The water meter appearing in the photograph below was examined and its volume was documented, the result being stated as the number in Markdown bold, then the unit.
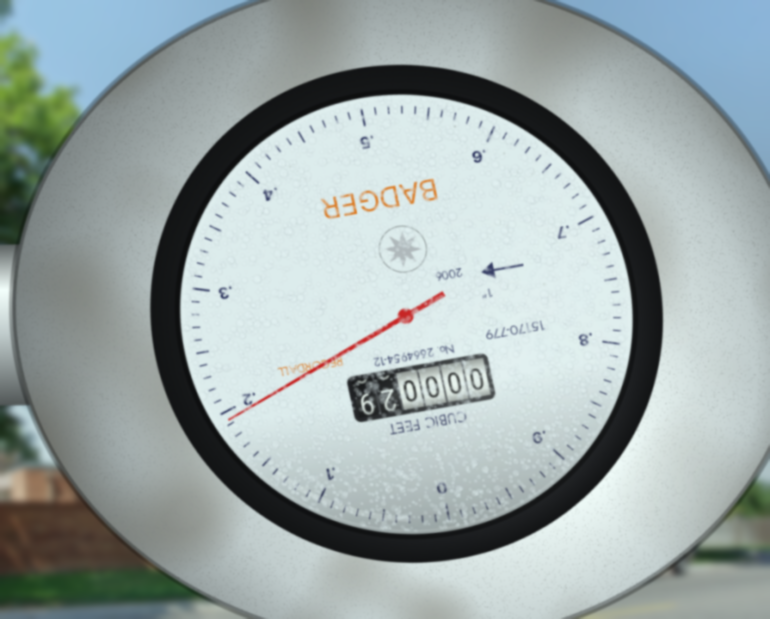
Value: **29.19** ft³
